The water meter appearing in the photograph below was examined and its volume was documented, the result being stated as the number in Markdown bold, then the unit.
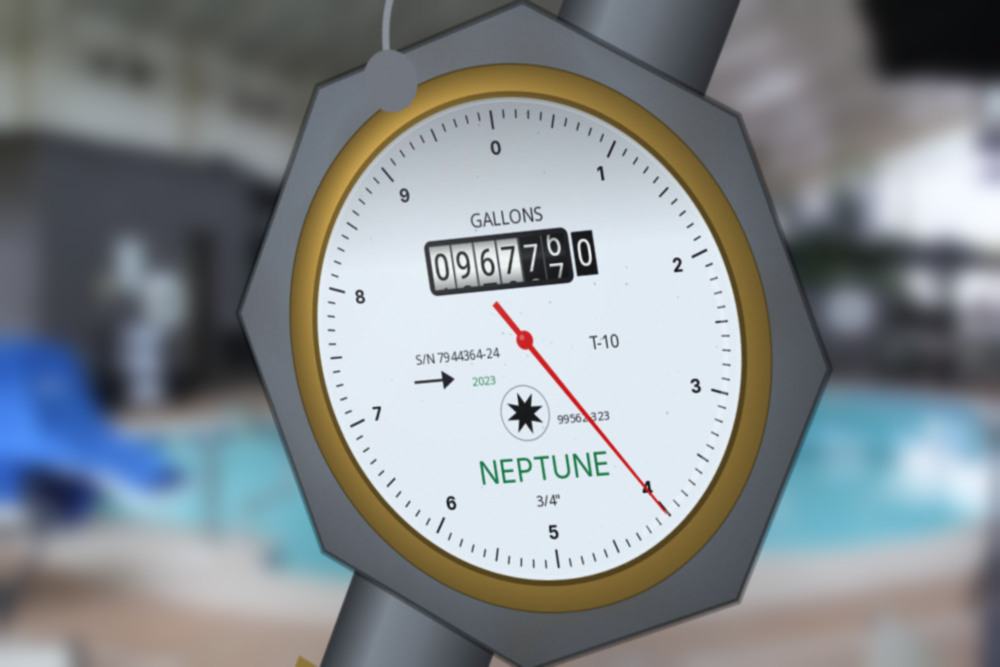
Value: **967764.0** gal
